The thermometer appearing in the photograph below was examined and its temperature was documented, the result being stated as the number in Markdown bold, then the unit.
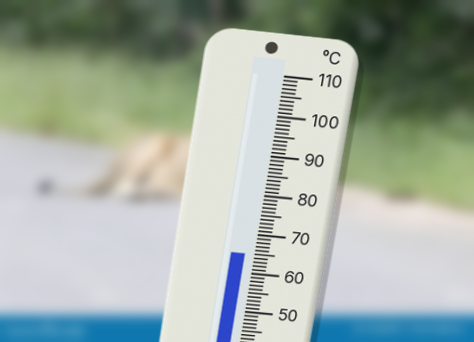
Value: **65** °C
